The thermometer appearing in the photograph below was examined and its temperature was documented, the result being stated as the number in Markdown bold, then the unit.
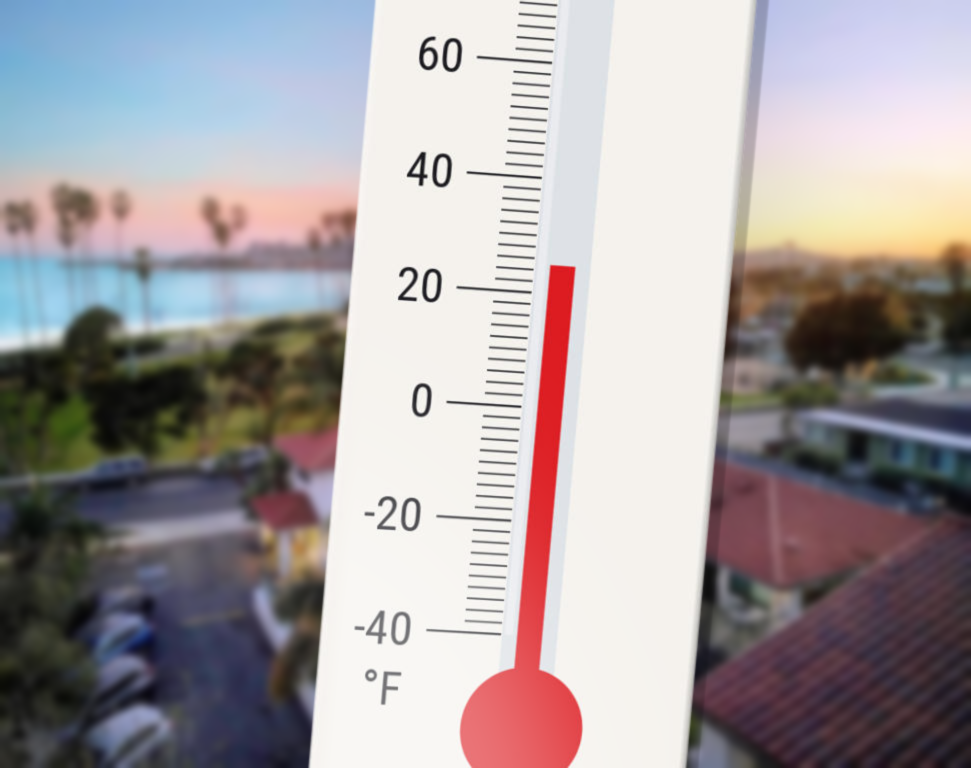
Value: **25** °F
